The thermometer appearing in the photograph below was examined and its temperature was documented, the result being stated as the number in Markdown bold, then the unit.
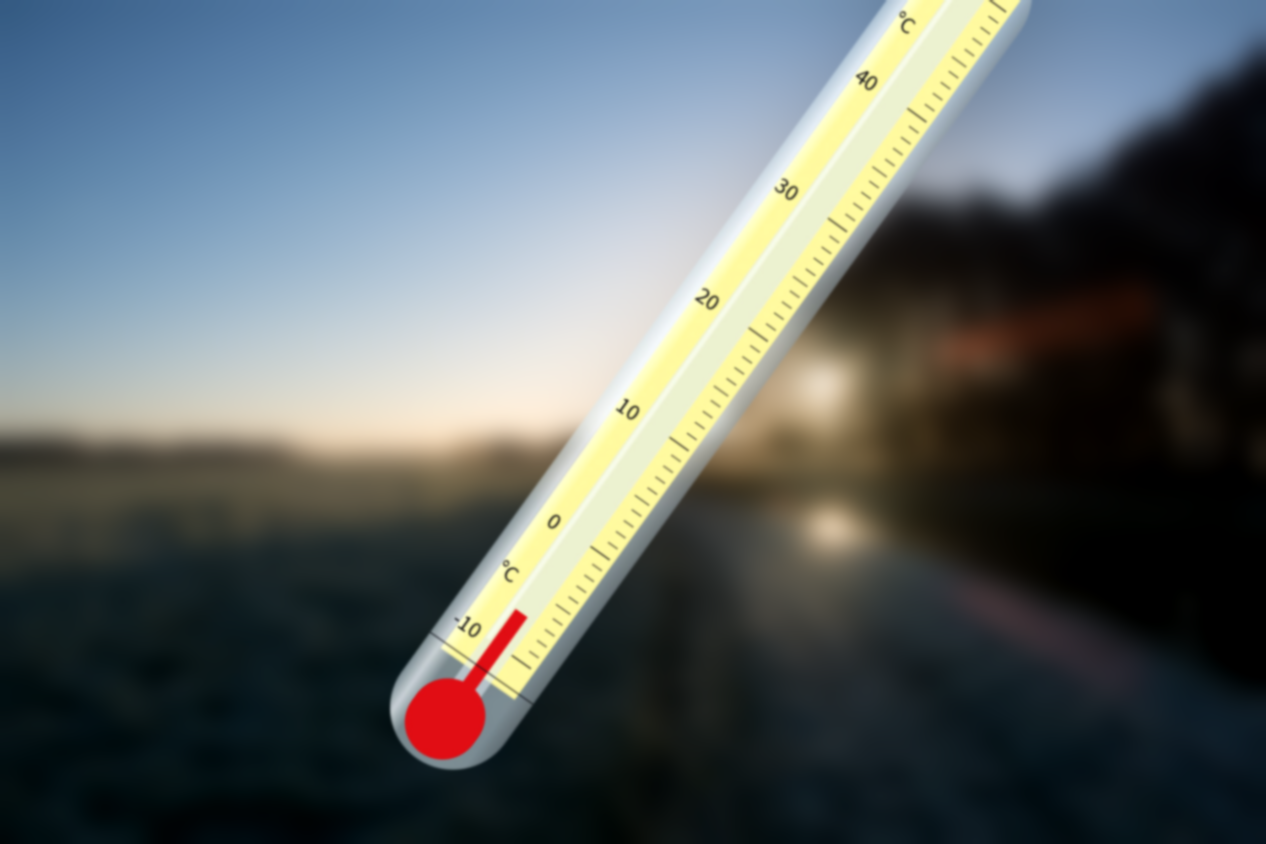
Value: **-7** °C
